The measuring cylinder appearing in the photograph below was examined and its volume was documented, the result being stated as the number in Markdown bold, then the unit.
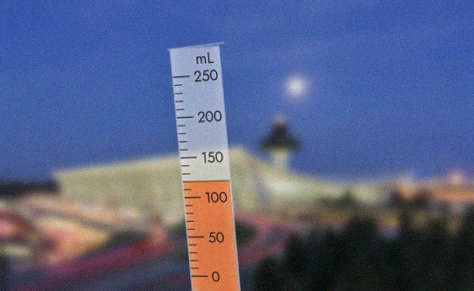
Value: **120** mL
